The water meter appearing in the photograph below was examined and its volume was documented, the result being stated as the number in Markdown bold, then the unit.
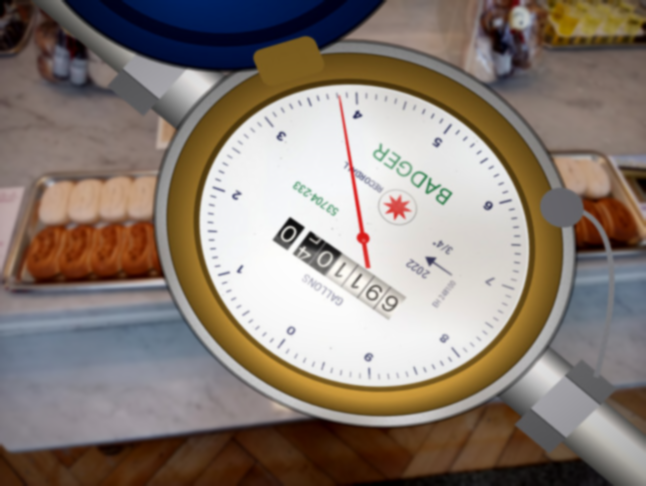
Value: **6911043.8** gal
